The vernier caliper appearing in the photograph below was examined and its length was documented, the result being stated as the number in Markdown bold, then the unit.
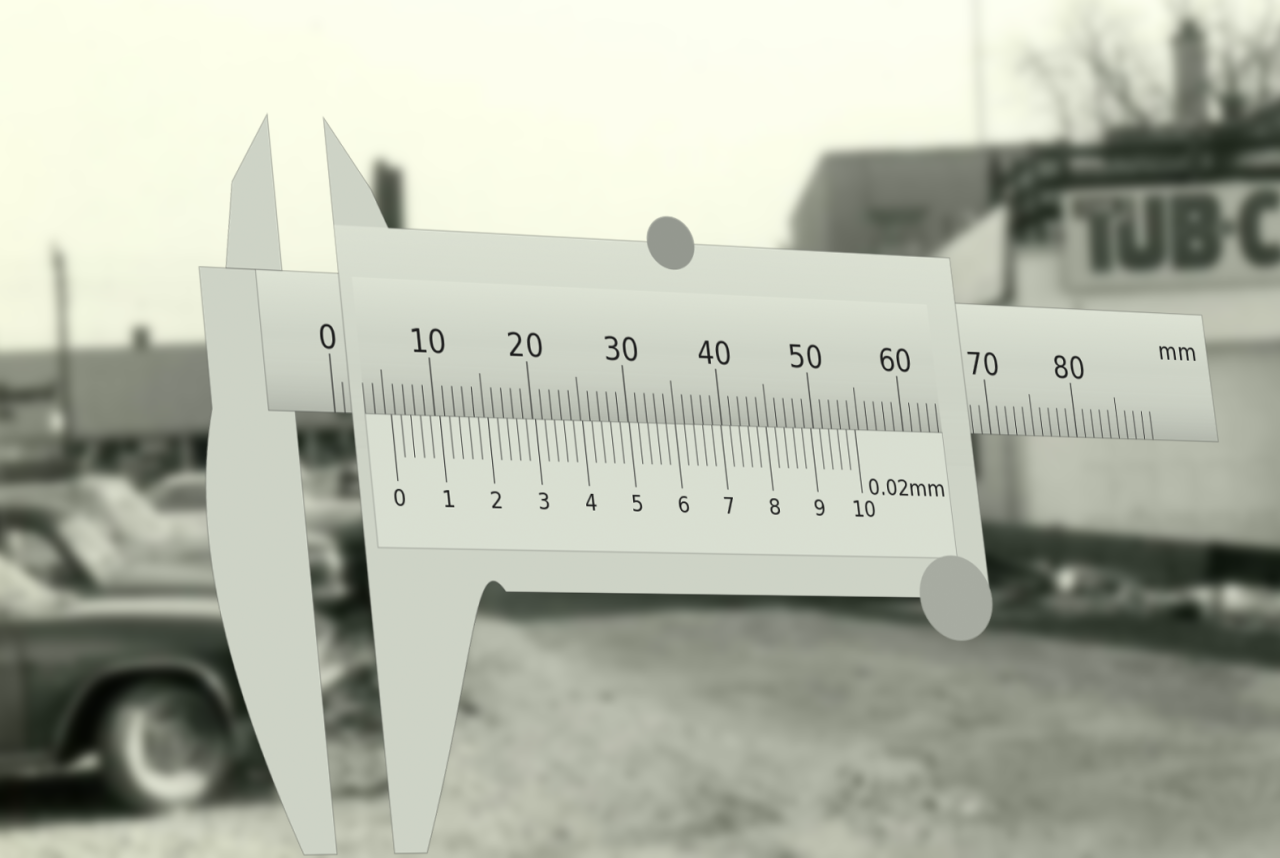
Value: **5.6** mm
